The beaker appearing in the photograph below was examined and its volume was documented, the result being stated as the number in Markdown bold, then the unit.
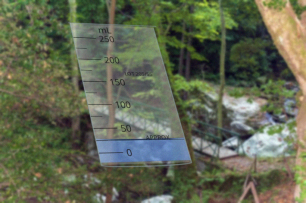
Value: **25** mL
